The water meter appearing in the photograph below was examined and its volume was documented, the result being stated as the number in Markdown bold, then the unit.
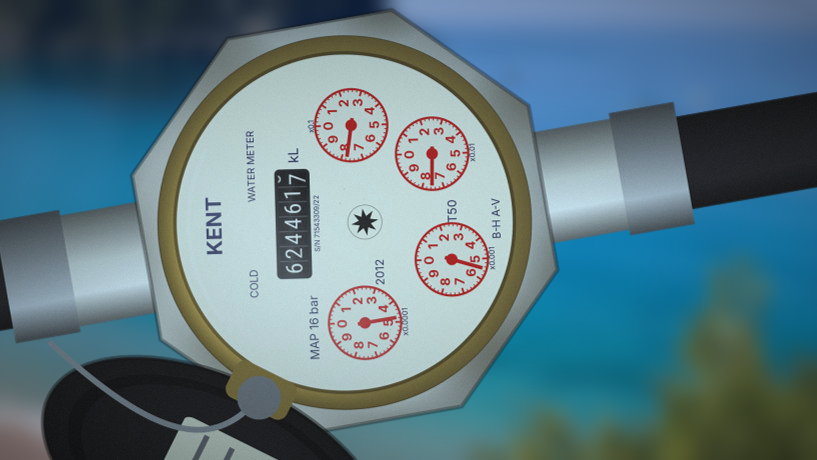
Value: **6244616.7754** kL
